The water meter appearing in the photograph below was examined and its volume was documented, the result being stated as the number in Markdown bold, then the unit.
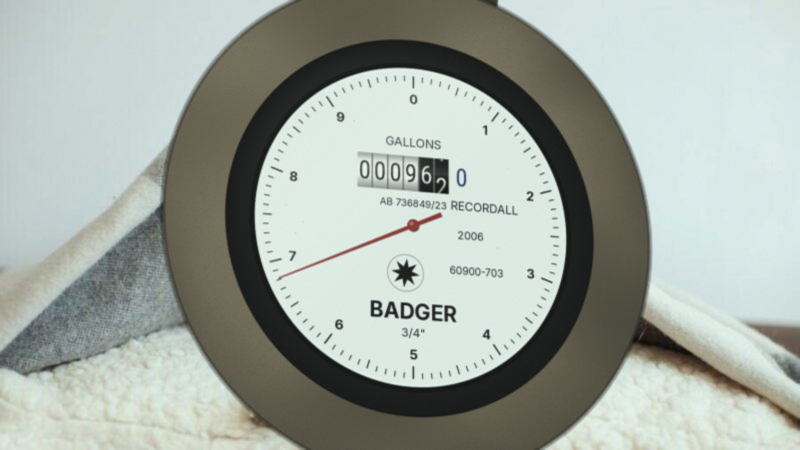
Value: **9616.8** gal
